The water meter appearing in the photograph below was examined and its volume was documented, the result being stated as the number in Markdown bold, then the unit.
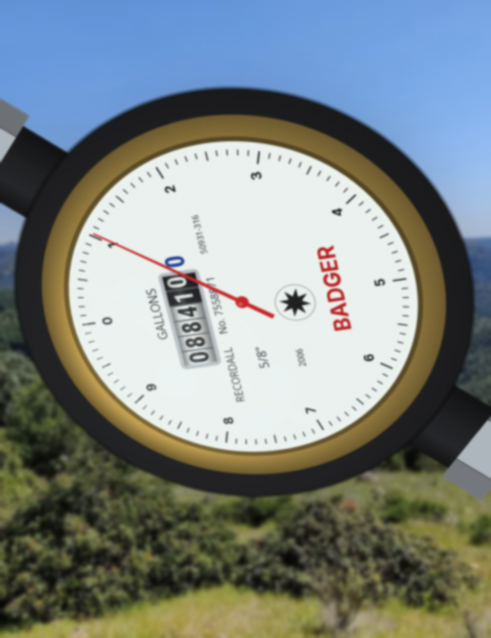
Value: **884101.0** gal
